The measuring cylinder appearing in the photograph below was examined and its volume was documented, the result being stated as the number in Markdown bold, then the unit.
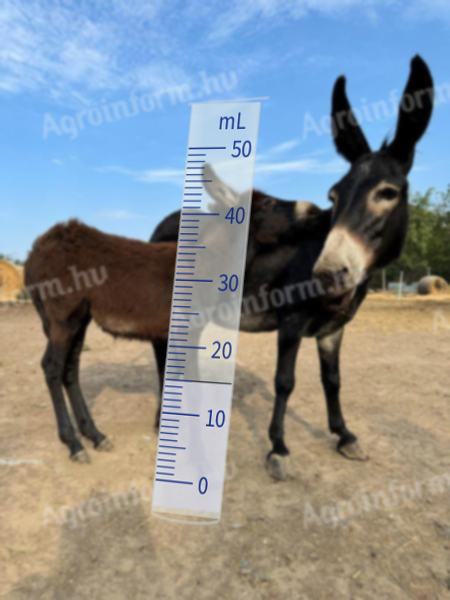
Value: **15** mL
